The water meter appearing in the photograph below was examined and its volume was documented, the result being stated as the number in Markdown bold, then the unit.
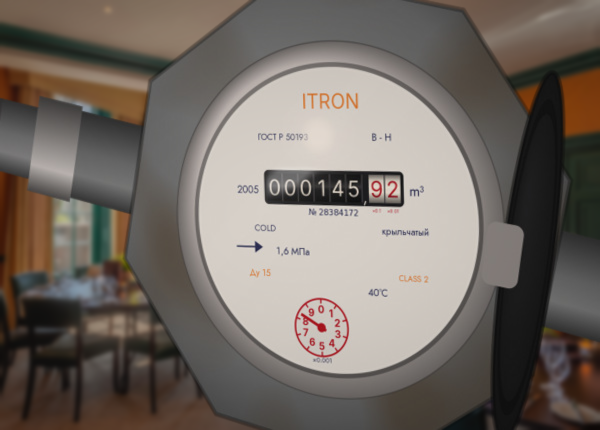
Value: **145.928** m³
